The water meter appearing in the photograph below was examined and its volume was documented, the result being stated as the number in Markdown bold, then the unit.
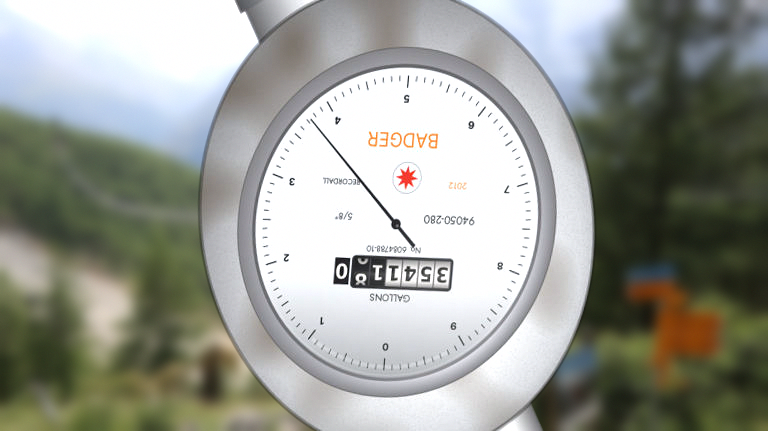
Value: **3541183.7** gal
